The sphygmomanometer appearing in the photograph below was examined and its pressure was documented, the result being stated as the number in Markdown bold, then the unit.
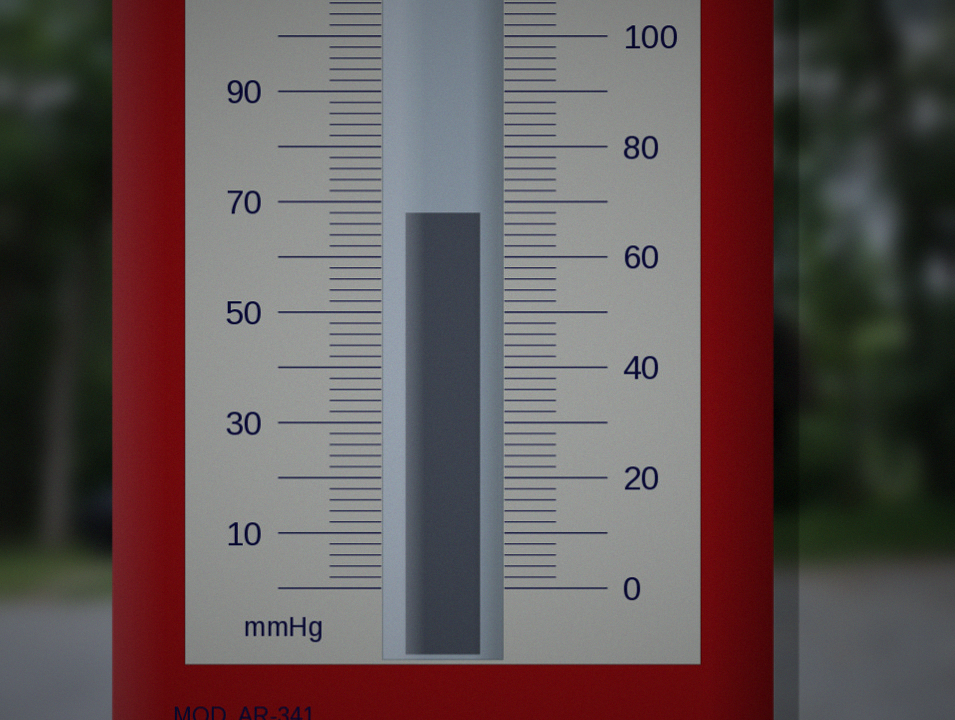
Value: **68** mmHg
